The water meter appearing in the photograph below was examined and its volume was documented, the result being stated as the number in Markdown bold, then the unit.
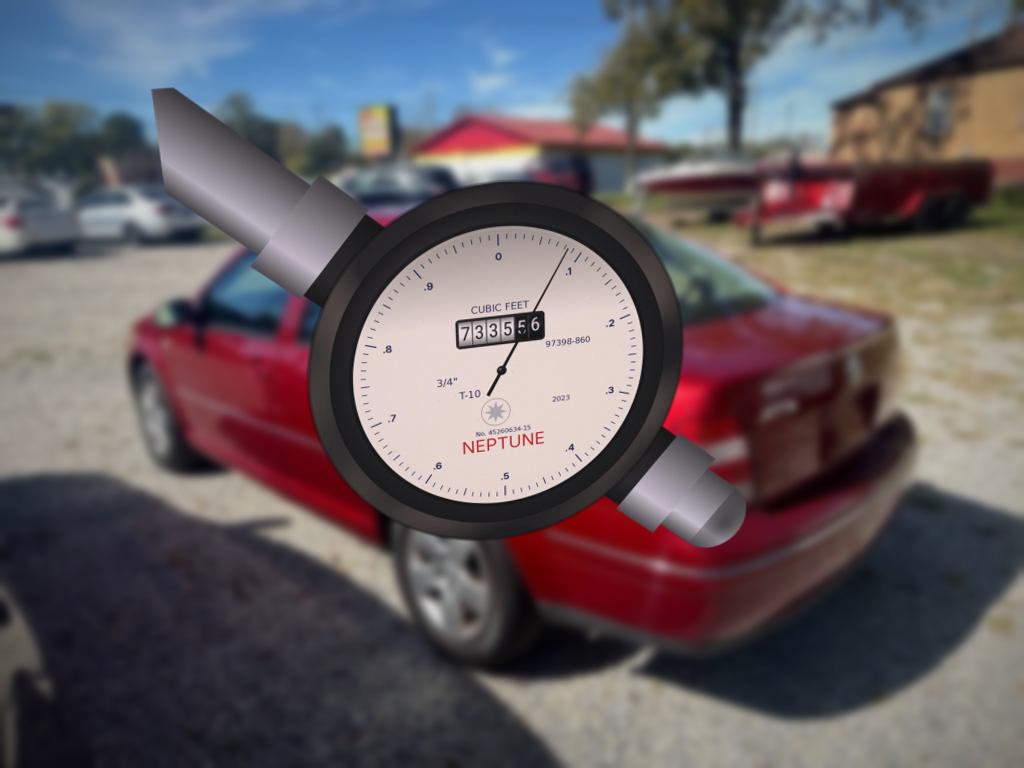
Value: **733556.08** ft³
